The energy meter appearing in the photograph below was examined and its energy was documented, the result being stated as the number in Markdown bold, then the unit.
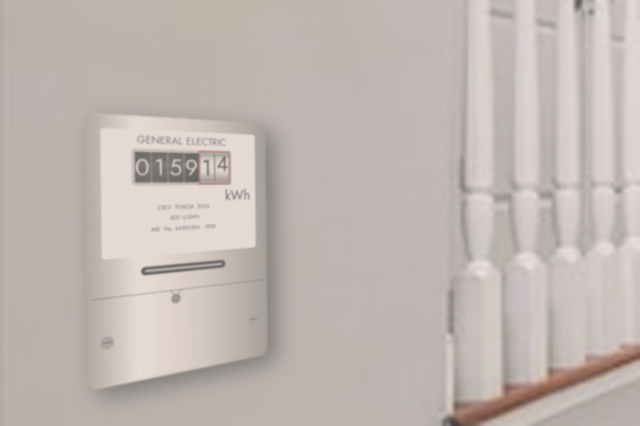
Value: **159.14** kWh
